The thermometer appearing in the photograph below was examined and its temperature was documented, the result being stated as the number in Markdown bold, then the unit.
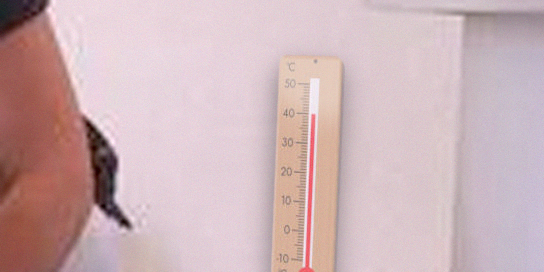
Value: **40** °C
